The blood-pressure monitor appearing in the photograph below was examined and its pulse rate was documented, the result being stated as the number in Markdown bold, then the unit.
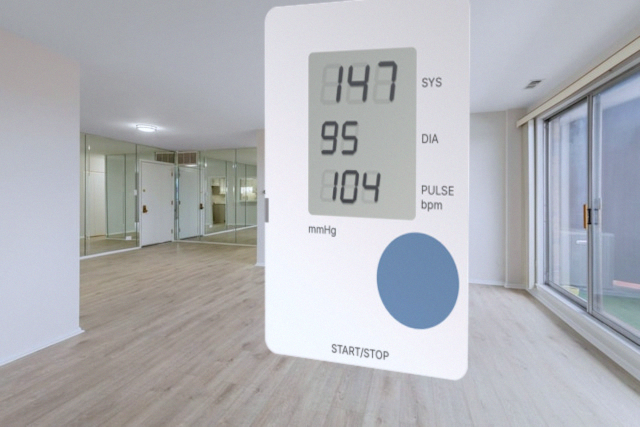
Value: **104** bpm
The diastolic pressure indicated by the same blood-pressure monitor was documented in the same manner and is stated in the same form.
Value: **95** mmHg
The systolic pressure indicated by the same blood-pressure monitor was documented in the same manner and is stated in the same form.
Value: **147** mmHg
